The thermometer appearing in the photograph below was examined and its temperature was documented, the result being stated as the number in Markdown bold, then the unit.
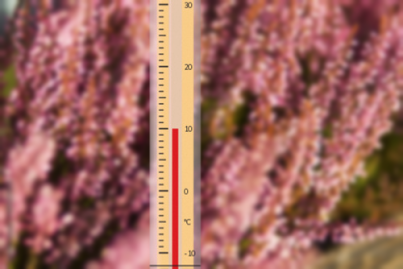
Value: **10** °C
